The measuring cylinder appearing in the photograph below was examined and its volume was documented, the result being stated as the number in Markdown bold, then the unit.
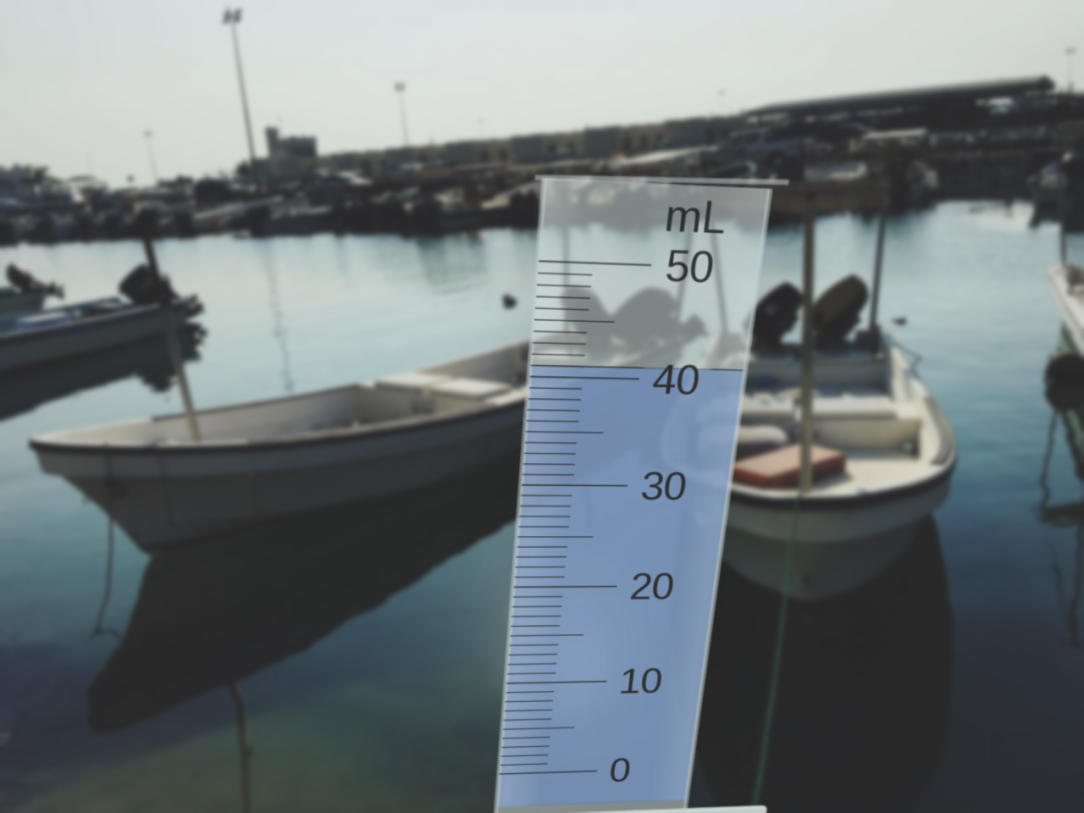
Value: **41** mL
